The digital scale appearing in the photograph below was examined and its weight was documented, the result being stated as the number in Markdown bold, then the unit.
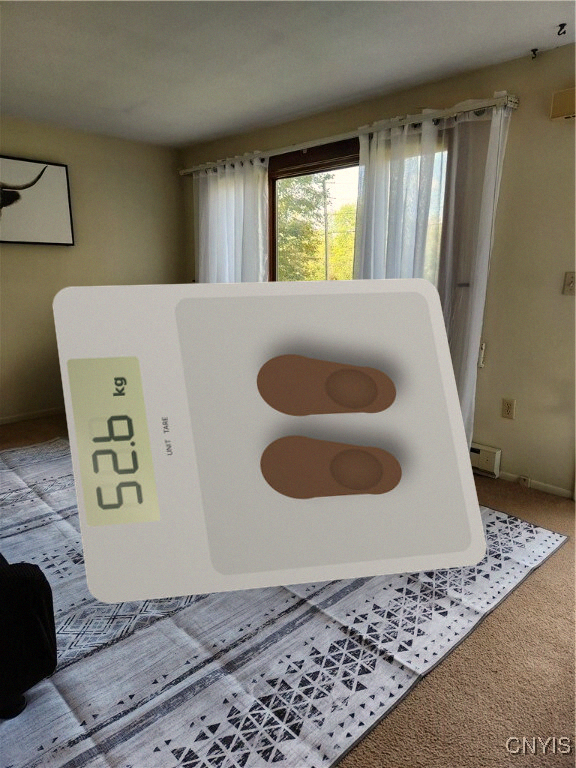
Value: **52.6** kg
